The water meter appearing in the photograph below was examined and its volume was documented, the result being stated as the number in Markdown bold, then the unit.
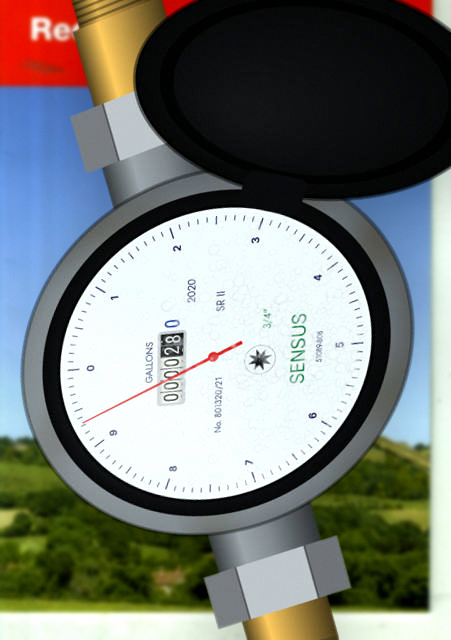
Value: **279.3** gal
